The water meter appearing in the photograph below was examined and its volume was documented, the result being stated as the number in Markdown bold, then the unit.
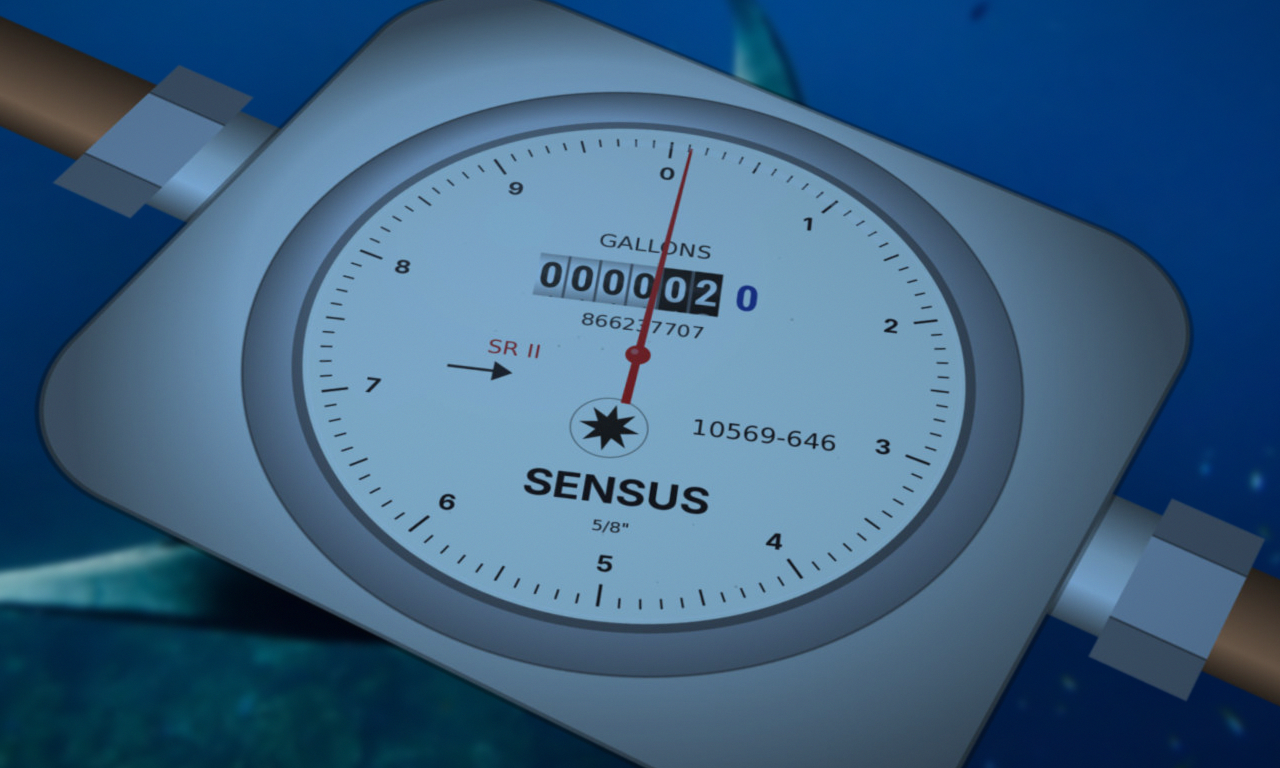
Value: **20.1** gal
